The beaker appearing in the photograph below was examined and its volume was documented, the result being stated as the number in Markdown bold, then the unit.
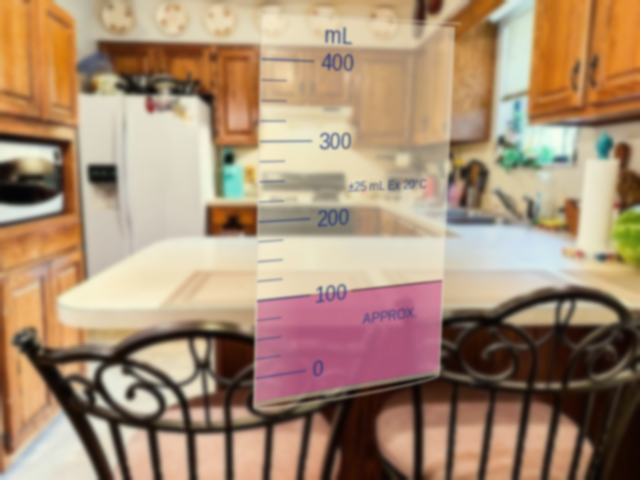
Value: **100** mL
